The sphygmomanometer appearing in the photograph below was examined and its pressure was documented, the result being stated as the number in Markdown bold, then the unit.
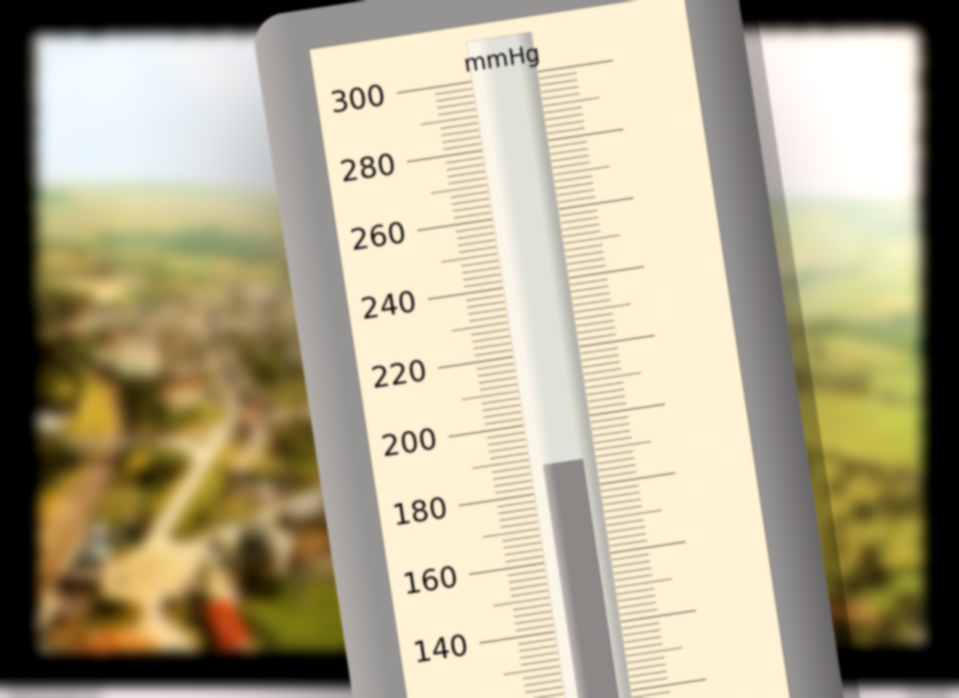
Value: **188** mmHg
